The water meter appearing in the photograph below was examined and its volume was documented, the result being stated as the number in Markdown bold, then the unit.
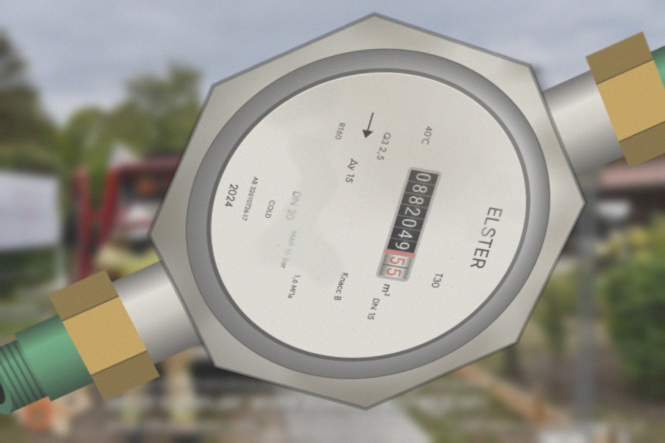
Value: **882049.55** m³
